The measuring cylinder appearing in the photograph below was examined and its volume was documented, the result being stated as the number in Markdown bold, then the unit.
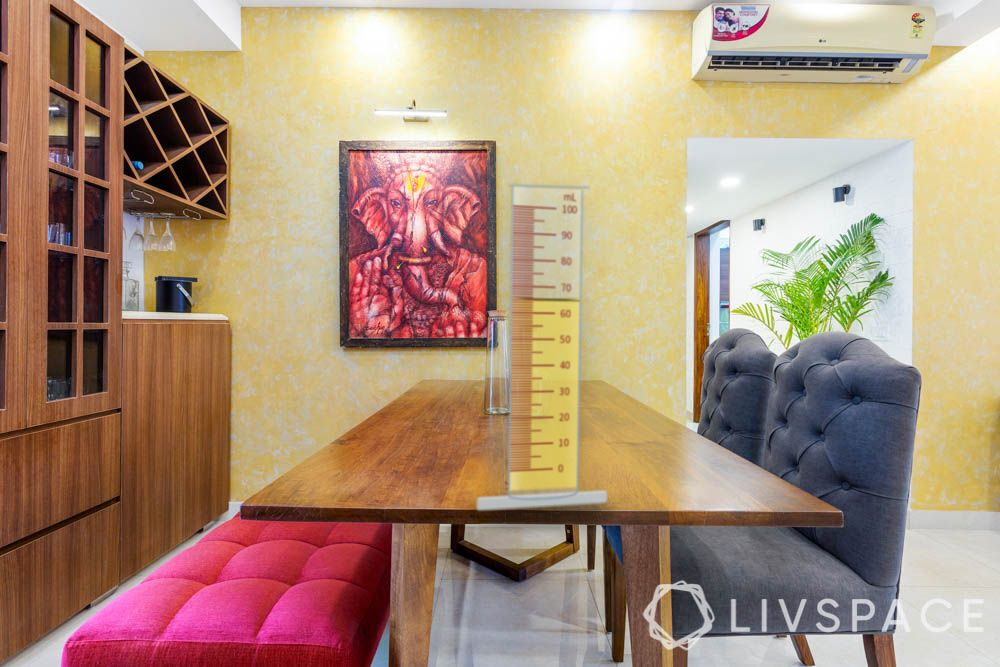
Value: **65** mL
